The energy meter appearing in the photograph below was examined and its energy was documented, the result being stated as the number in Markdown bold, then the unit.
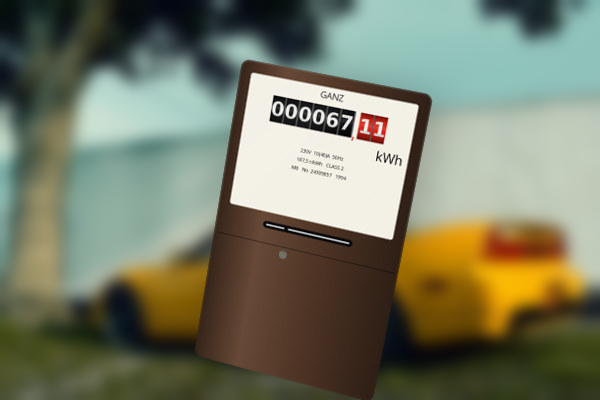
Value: **67.11** kWh
